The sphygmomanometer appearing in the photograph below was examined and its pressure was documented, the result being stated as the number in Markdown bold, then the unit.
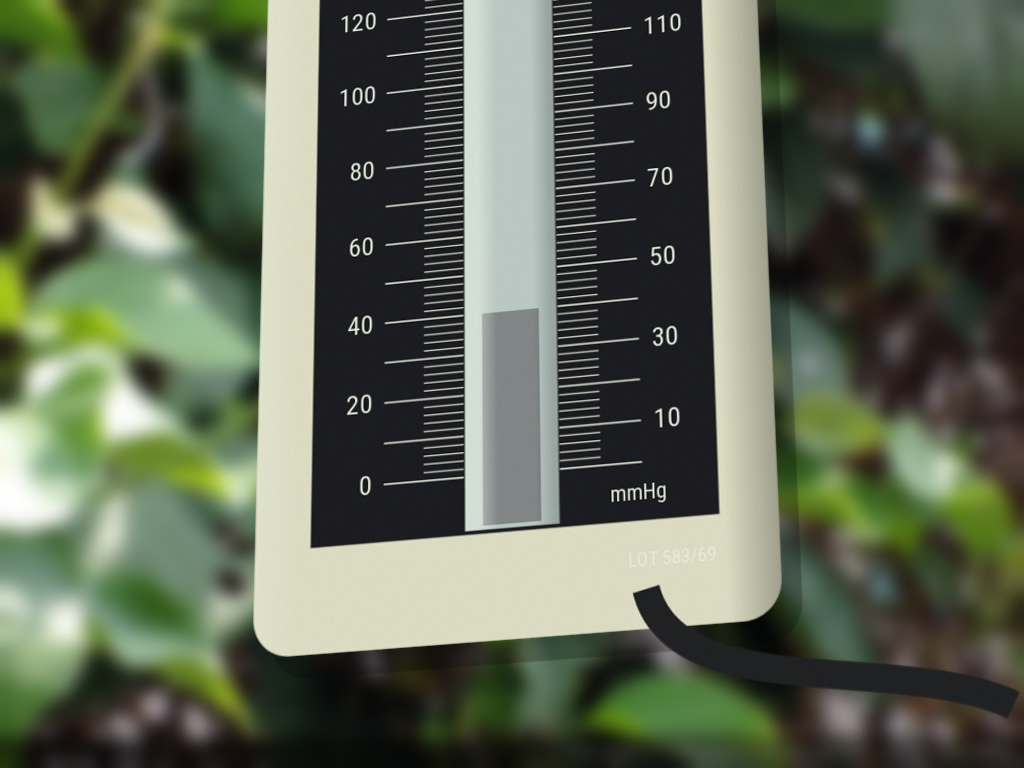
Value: **40** mmHg
